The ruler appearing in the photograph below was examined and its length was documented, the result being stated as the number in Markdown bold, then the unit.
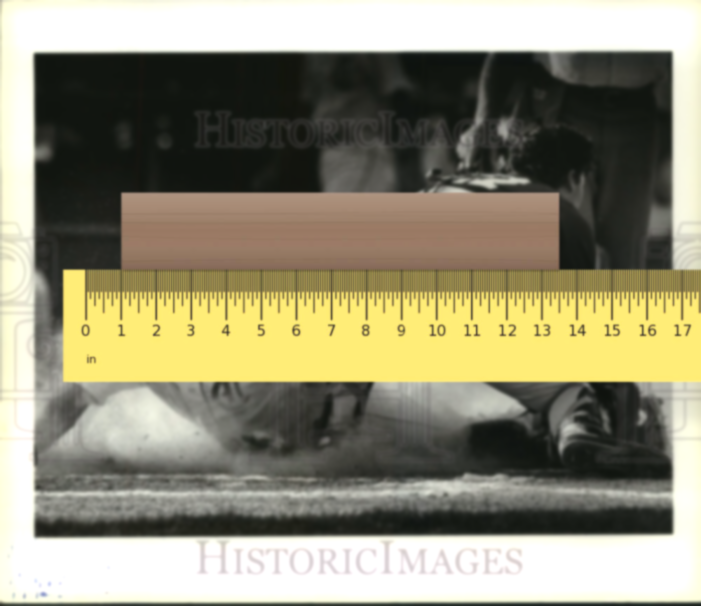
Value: **12.5** in
